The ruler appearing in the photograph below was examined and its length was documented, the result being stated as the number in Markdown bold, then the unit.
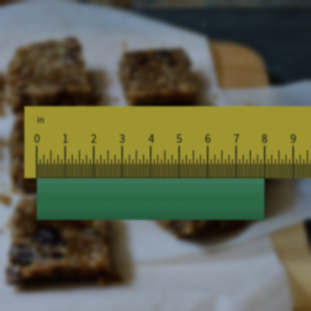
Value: **8** in
